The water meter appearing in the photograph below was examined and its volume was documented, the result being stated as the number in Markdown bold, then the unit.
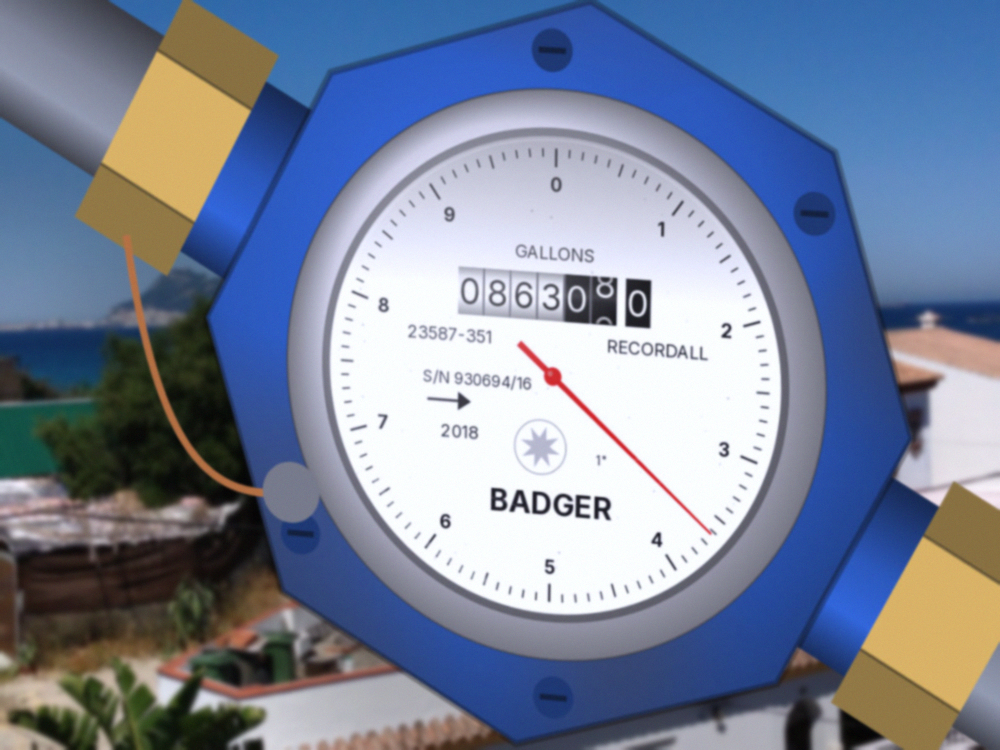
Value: **863083.6** gal
